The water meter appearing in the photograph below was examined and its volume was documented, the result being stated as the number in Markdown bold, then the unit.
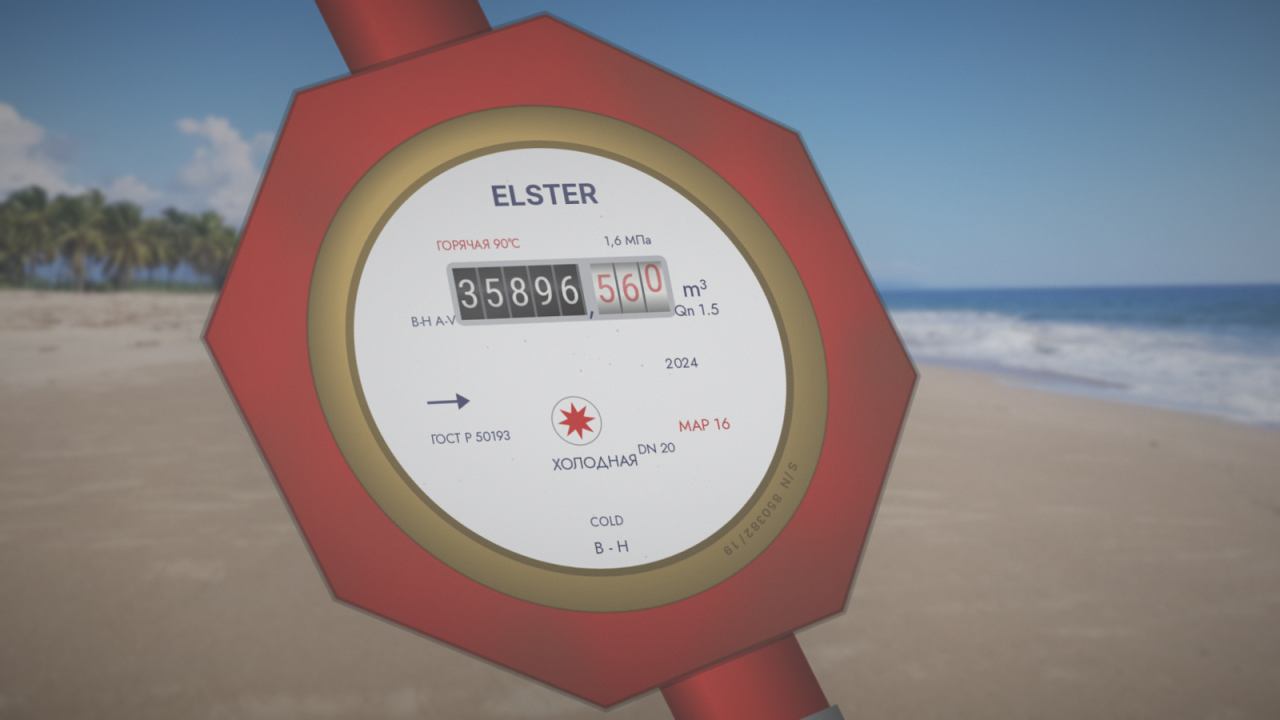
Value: **35896.560** m³
